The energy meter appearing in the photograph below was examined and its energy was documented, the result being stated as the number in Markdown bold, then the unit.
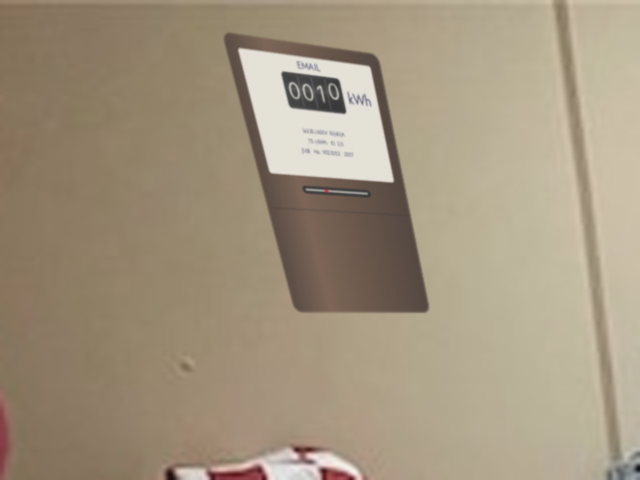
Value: **10** kWh
